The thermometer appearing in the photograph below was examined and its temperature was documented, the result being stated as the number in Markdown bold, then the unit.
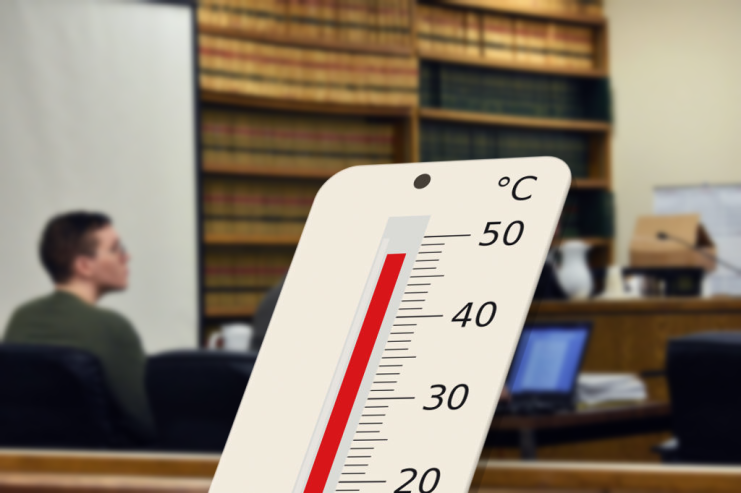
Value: **48** °C
